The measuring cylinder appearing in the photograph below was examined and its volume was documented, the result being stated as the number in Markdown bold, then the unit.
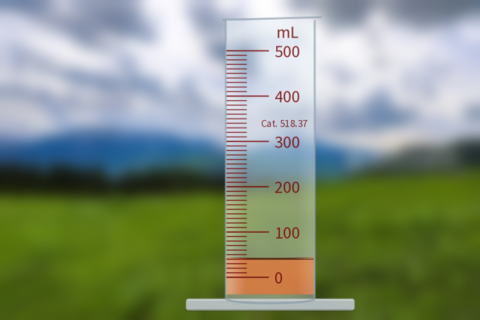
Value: **40** mL
